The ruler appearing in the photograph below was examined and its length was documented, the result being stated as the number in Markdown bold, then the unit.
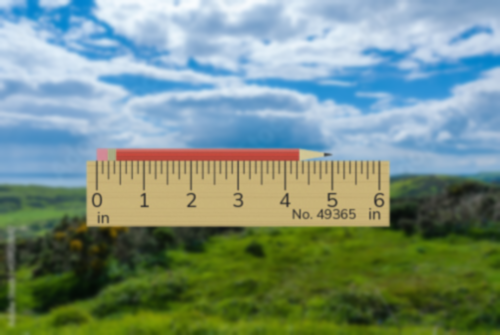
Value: **5** in
